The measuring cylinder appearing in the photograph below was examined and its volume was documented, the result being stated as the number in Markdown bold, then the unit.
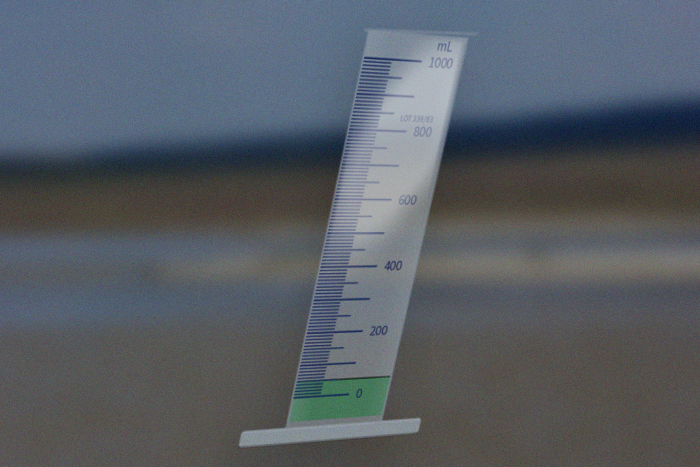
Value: **50** mL
